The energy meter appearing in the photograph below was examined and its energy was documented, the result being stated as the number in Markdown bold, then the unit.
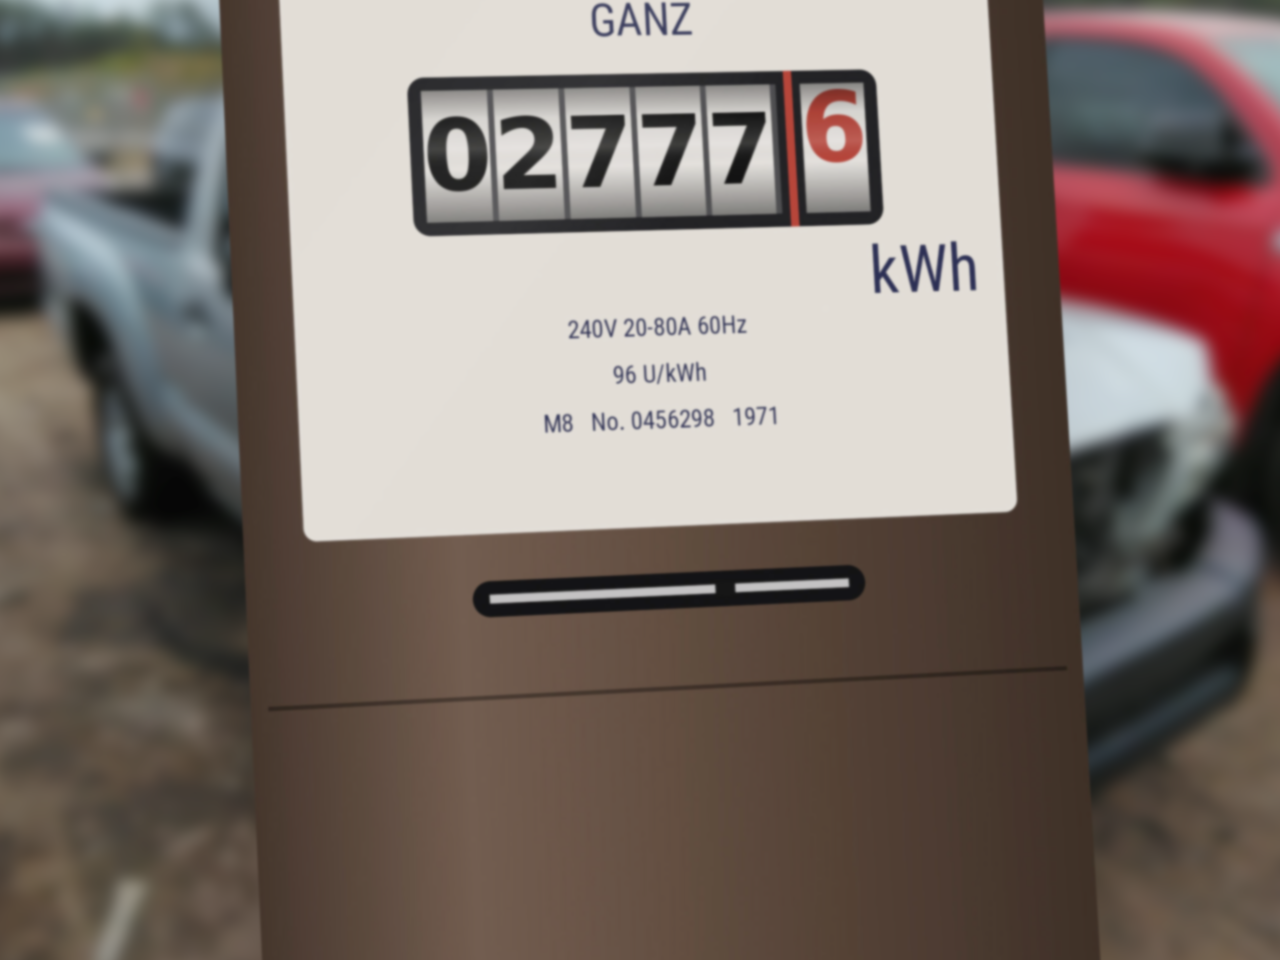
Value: **2777.6** kWh
